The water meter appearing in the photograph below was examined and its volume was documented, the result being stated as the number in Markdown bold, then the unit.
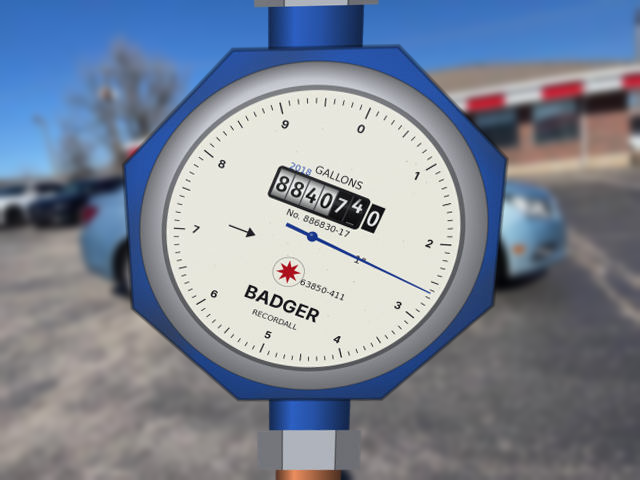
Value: **8840742.6** gal
